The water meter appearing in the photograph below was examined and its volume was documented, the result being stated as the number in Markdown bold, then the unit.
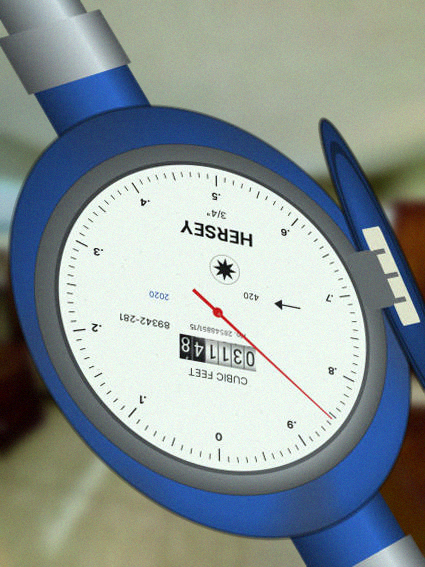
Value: **31147.85** ft³
